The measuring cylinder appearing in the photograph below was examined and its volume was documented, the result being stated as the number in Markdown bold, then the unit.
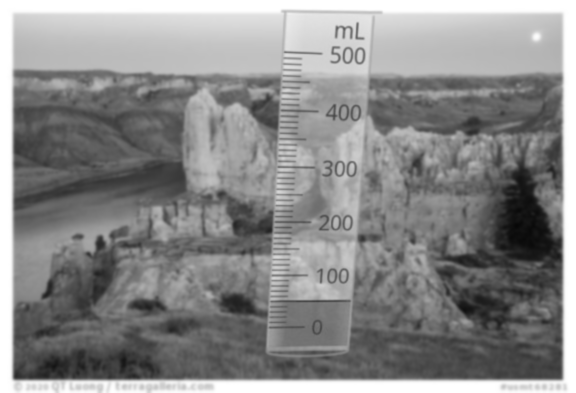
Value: **50** mL
